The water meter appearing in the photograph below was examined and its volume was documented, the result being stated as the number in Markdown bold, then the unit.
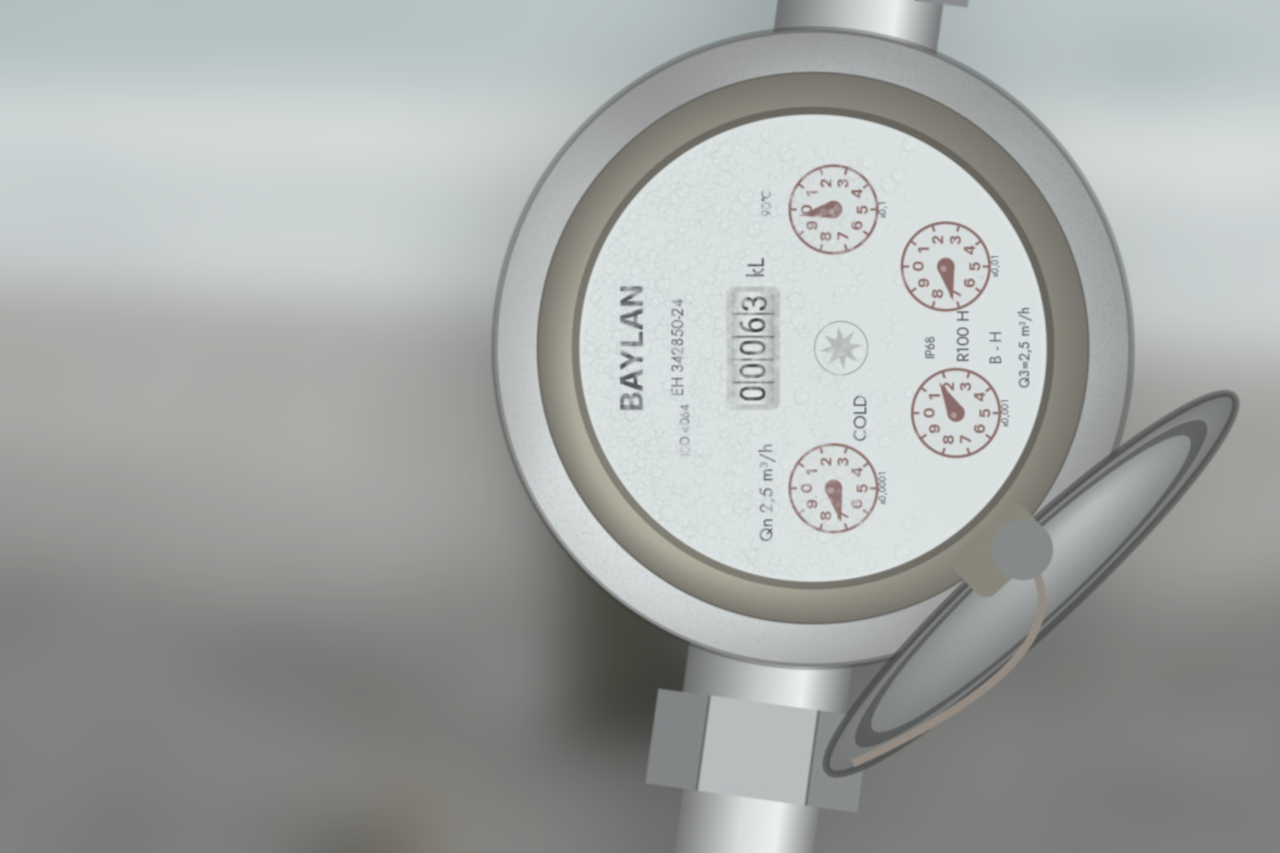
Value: **62.9717** kL
